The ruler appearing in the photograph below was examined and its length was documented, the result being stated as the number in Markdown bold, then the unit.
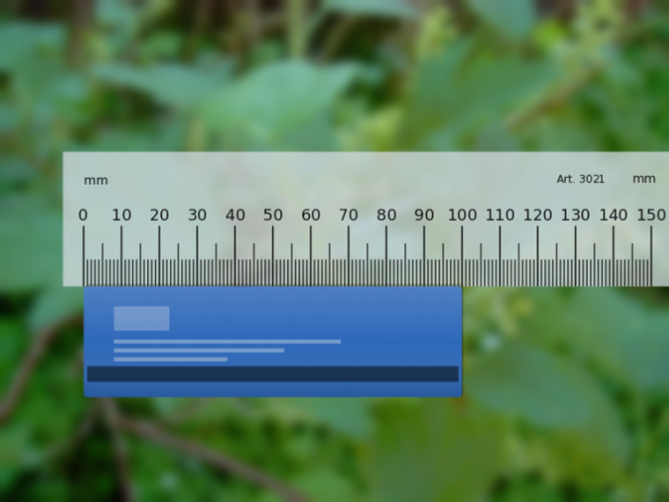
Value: **100** mm
